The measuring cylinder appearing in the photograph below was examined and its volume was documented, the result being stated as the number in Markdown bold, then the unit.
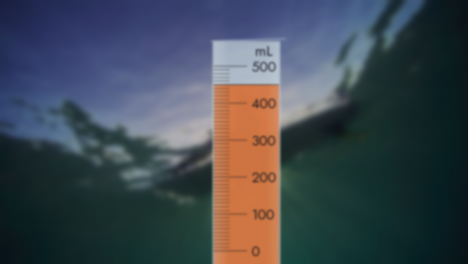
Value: **450** mL
